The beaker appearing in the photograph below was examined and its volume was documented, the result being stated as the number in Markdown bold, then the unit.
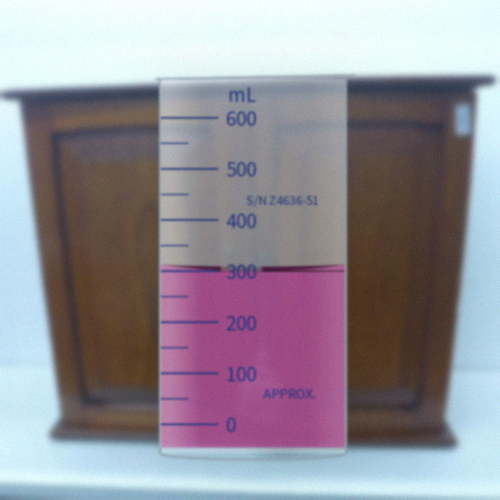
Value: **300** mL
